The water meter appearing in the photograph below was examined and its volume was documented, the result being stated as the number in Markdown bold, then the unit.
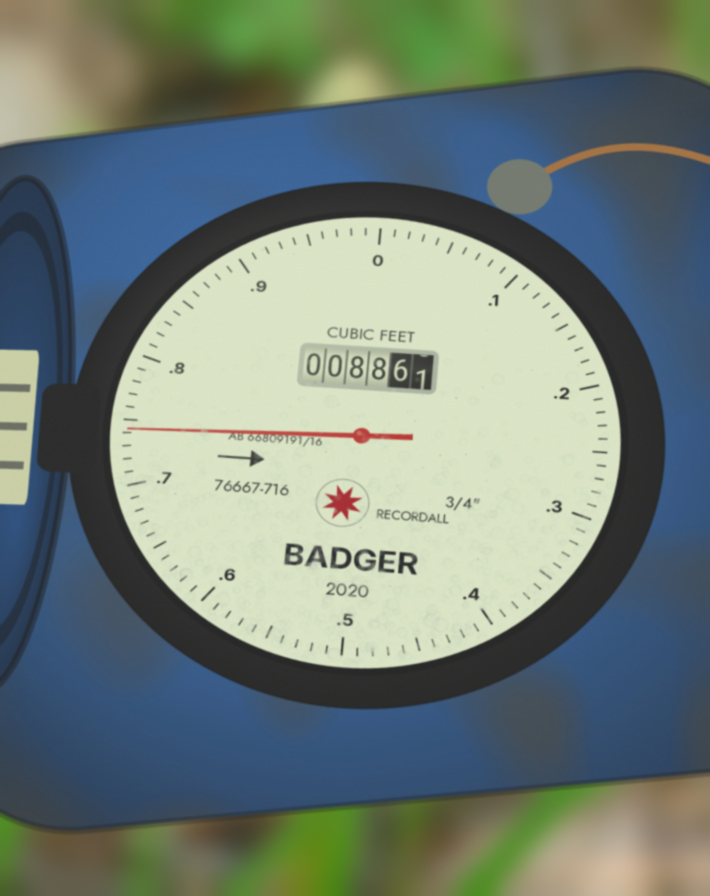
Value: **8860.74** ft³
